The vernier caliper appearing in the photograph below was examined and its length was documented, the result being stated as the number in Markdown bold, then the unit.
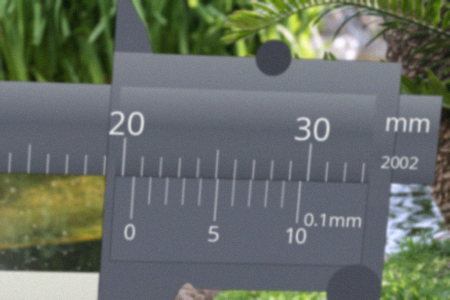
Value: **20.6** mm
